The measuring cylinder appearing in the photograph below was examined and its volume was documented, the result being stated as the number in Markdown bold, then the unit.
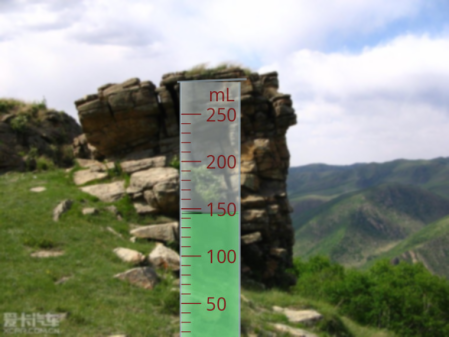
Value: **145** mL
